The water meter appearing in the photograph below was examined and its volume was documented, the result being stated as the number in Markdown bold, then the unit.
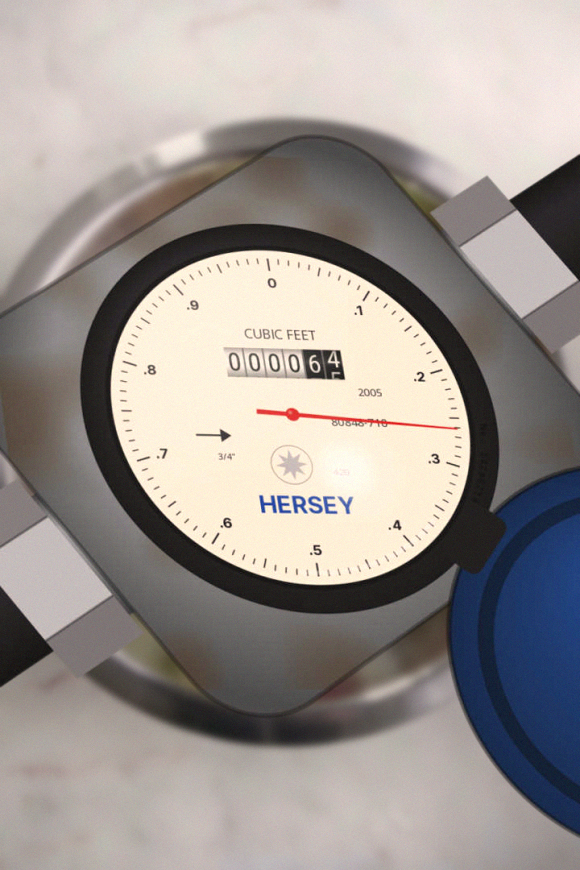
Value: **64.26** ft³
